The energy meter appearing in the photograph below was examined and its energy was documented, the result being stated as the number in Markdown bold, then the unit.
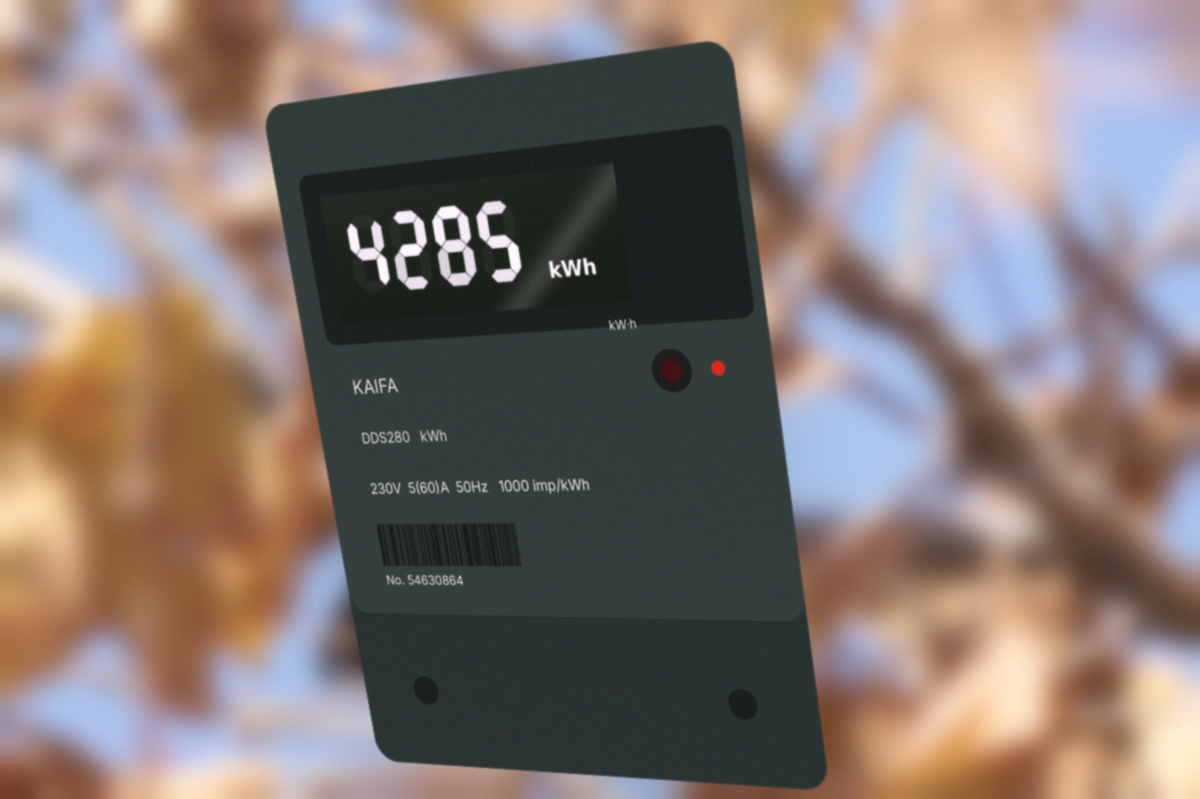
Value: **4285** kWh
